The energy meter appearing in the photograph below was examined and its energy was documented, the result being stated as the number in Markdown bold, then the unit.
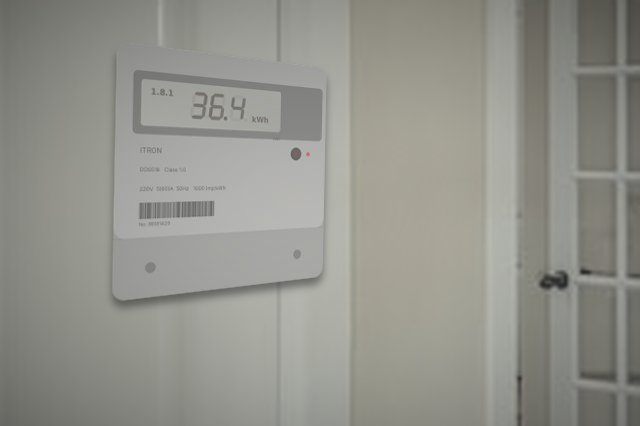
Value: **36.4** kWh
